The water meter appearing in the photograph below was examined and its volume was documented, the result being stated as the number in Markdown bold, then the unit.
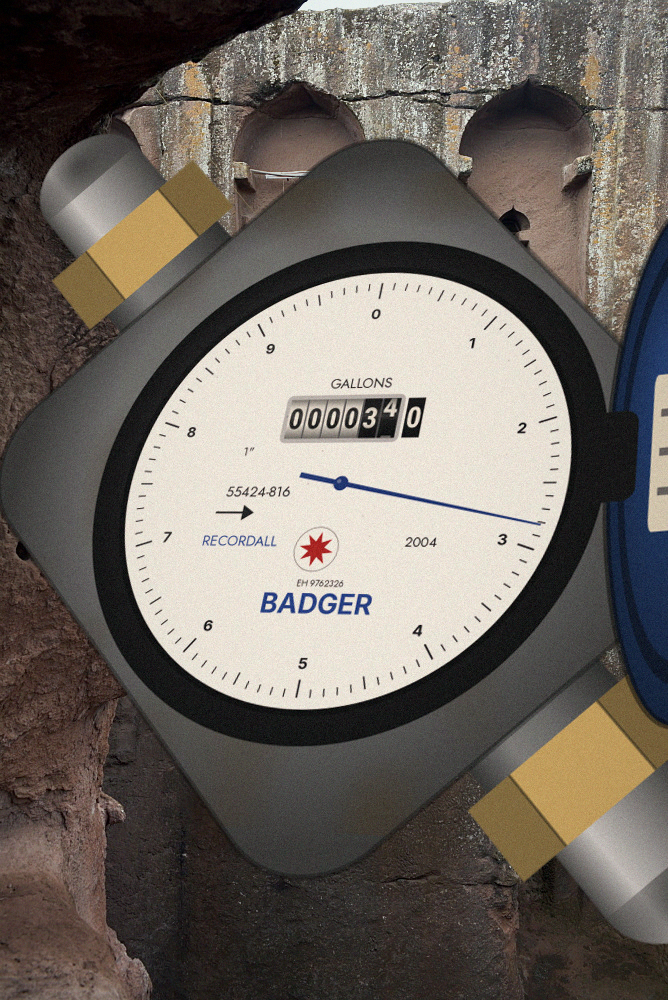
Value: **342.8** gal
